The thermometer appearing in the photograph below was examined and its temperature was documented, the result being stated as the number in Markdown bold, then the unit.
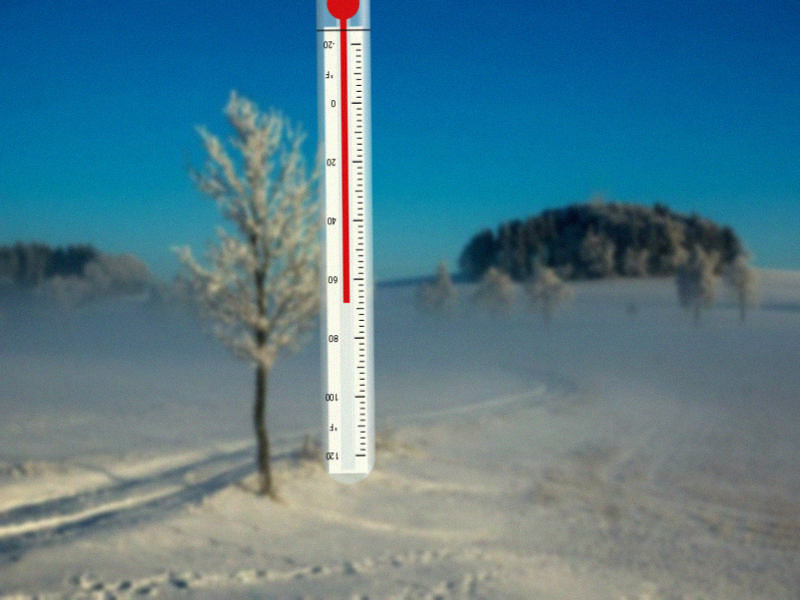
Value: **68** °F
